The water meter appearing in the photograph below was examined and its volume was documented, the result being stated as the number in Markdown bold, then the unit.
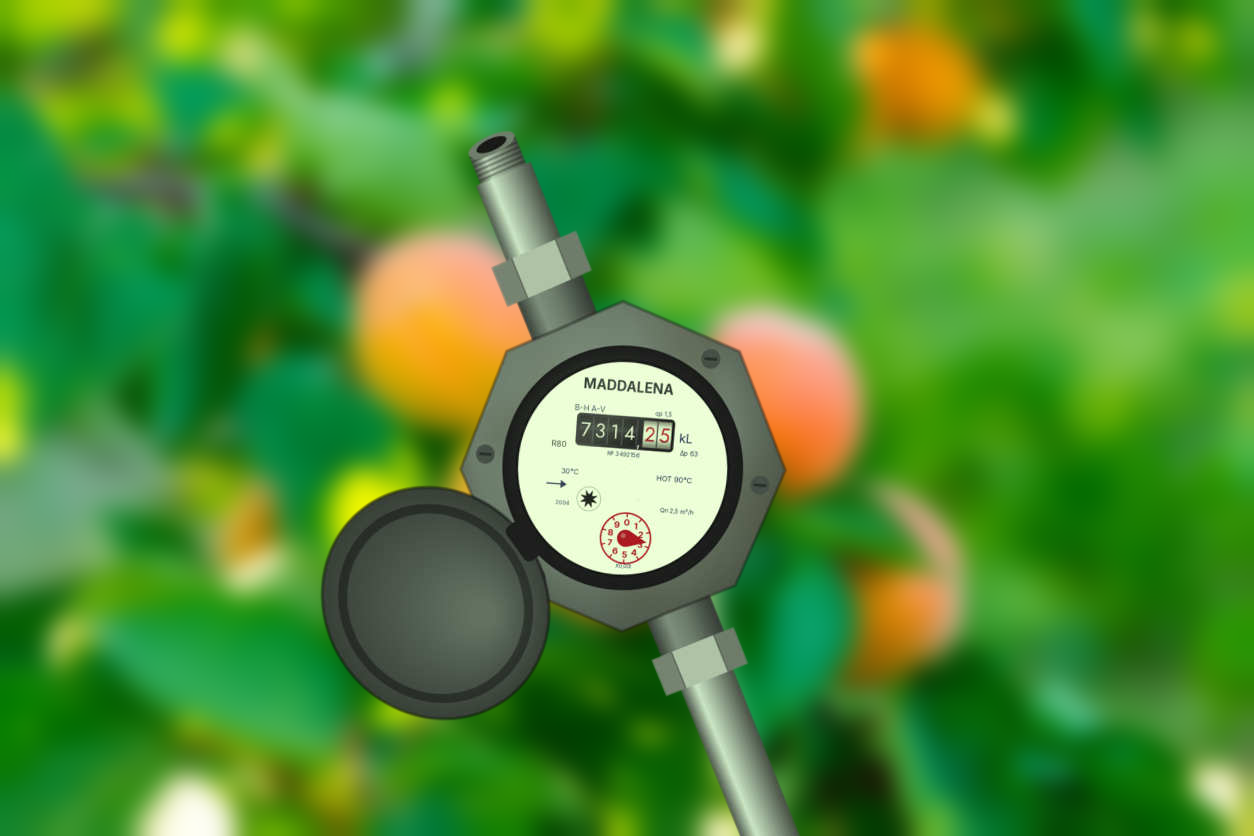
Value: **7314.252** kL
